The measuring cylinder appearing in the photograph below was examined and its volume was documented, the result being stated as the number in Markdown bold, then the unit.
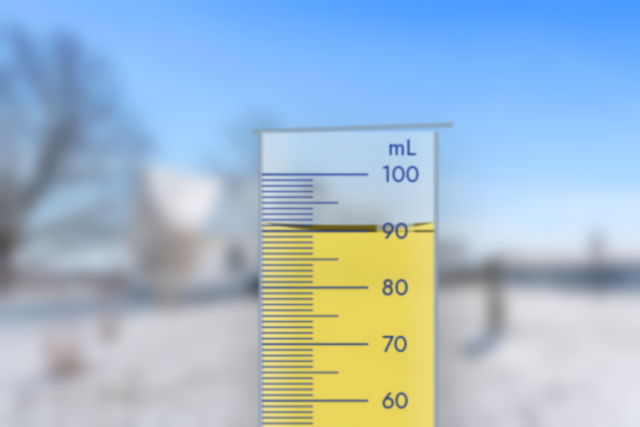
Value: **90** mL
